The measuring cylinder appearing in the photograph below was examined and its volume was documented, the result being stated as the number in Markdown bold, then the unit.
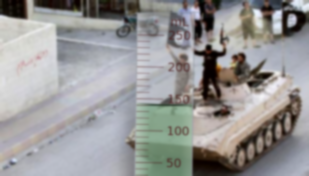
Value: **140** mL
